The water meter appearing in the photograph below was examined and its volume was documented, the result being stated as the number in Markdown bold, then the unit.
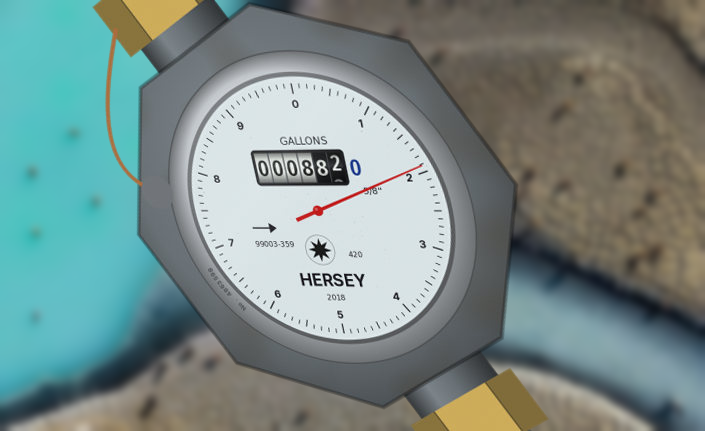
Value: **8821.9** gal
